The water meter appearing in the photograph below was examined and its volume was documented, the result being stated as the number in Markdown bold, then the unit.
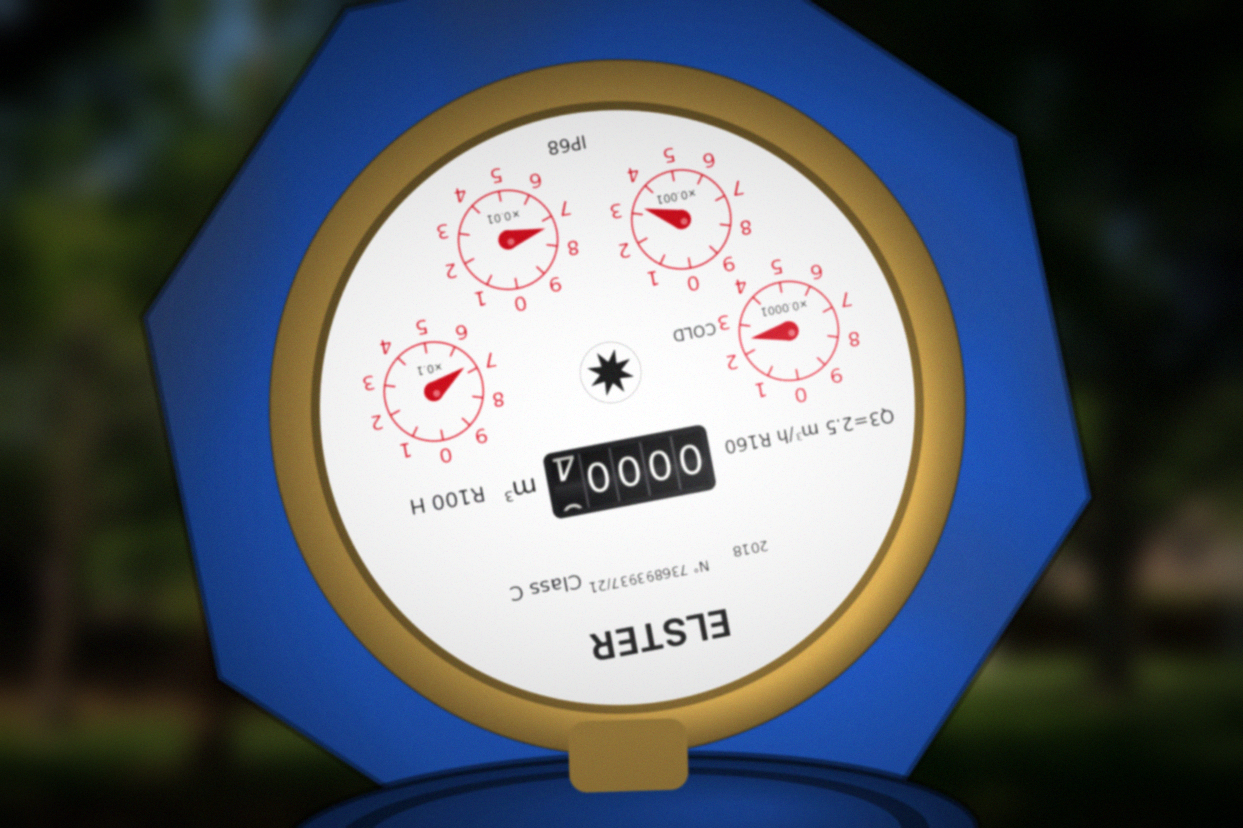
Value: **3.6732** m³
